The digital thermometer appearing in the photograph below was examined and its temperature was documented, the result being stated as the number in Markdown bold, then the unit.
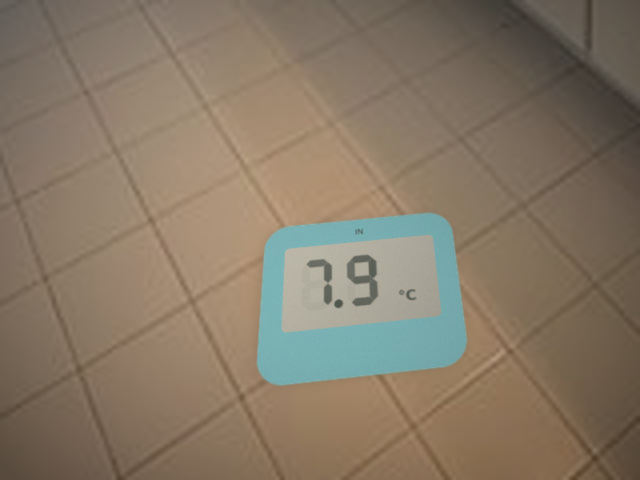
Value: **7.9** °C
